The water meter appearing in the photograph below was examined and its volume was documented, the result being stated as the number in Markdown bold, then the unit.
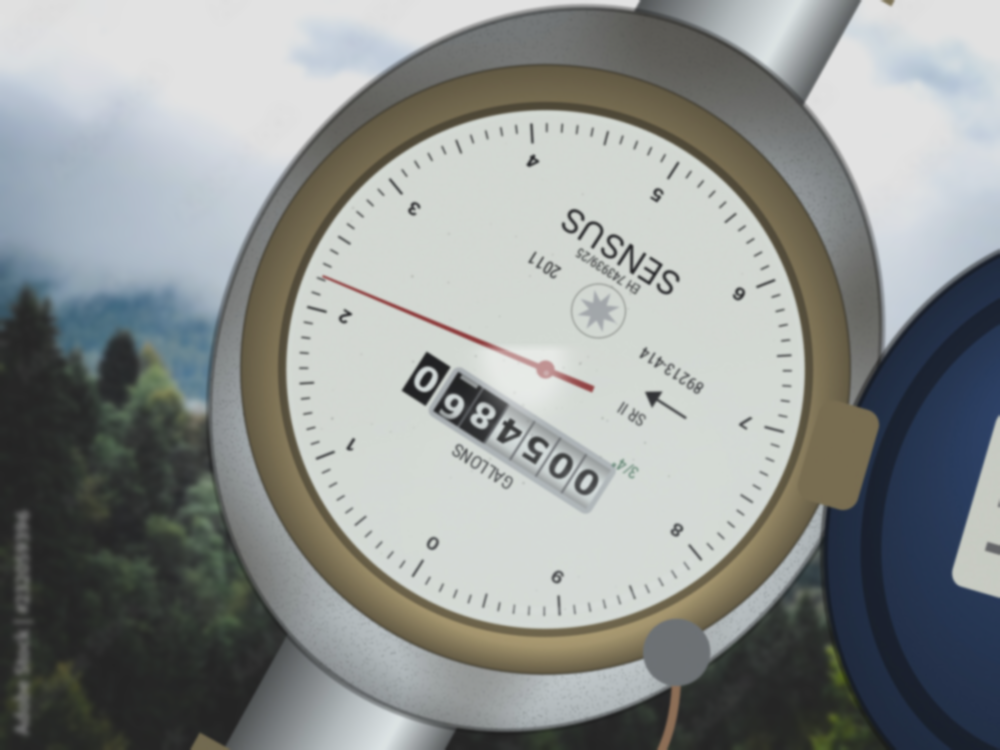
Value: **54862.2** gal
